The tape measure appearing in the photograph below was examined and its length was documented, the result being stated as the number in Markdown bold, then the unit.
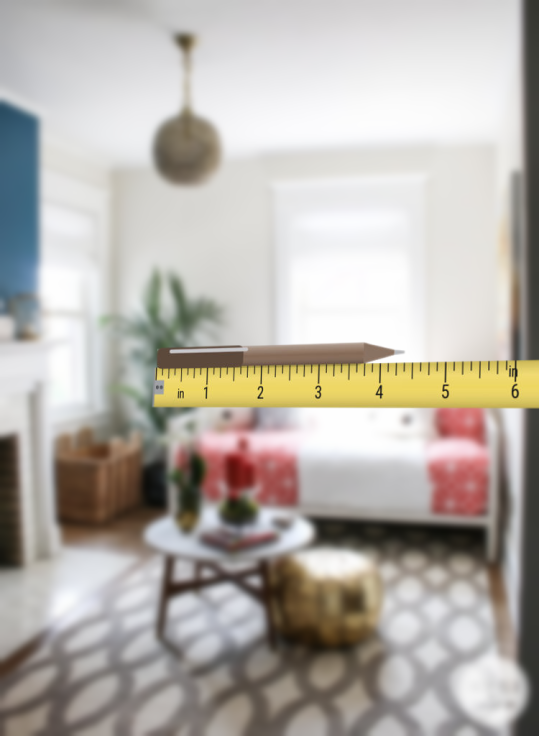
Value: **4.375** in
